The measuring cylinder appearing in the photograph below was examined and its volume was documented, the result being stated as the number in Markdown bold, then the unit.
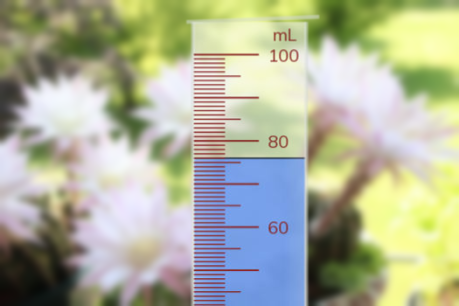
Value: **76** mL
